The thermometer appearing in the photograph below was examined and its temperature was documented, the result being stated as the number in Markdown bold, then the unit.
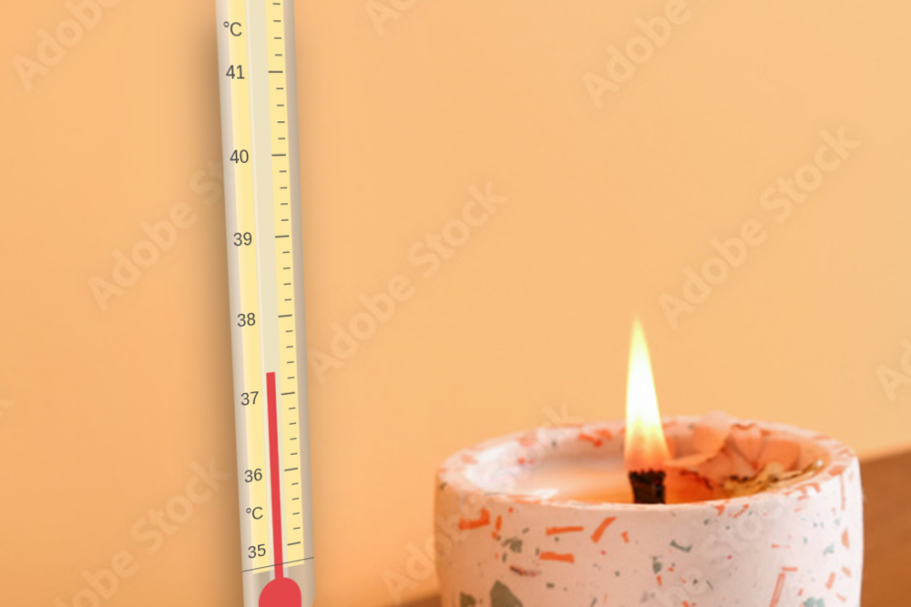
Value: **37.3** °C
